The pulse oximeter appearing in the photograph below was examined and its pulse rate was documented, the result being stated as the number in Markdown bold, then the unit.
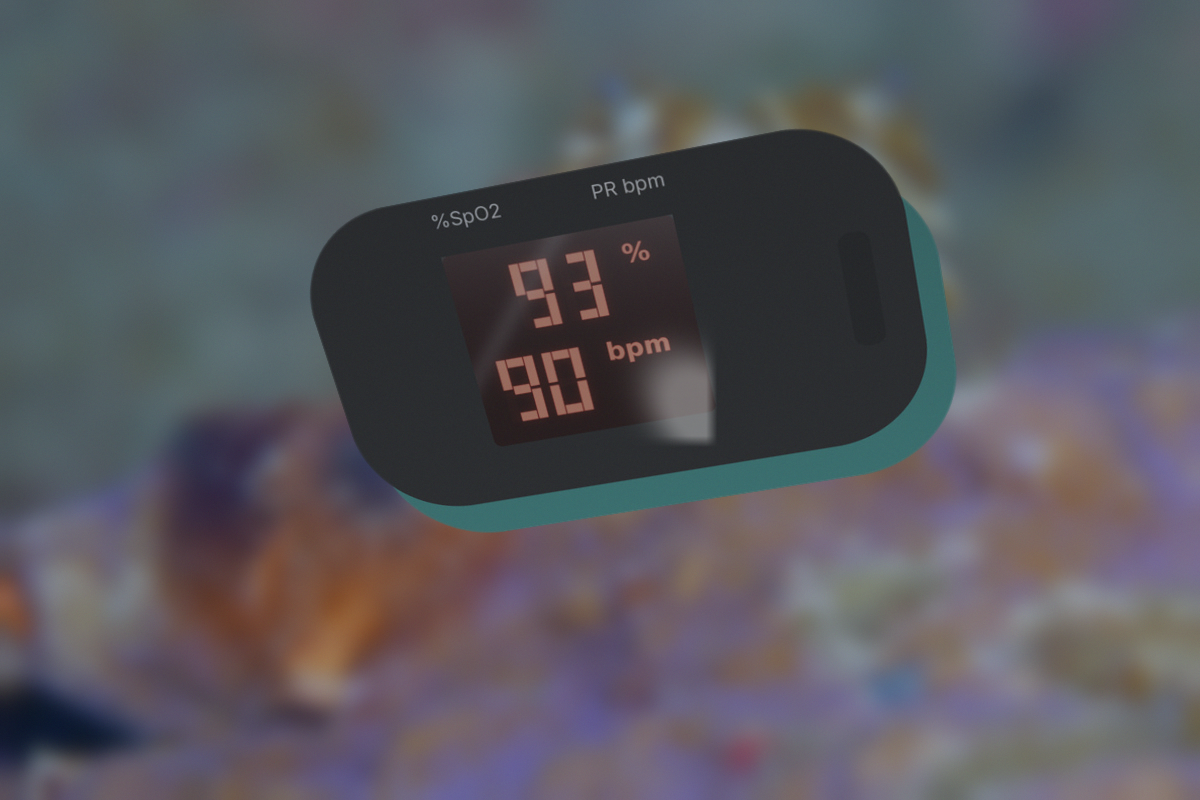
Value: **90** bpm
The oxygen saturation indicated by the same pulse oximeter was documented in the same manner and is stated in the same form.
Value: **93** %
